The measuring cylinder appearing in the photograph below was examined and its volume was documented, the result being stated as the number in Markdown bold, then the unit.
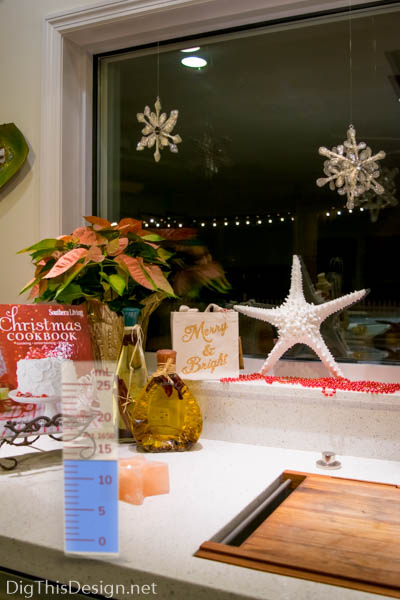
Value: **13** mL
